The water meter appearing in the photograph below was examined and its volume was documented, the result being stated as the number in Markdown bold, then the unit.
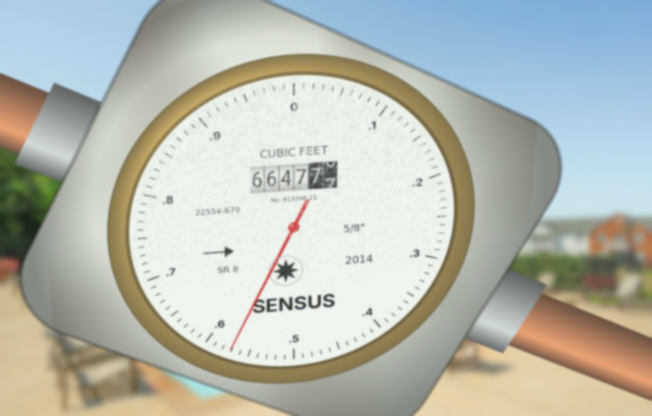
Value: **664776.57** ft³
